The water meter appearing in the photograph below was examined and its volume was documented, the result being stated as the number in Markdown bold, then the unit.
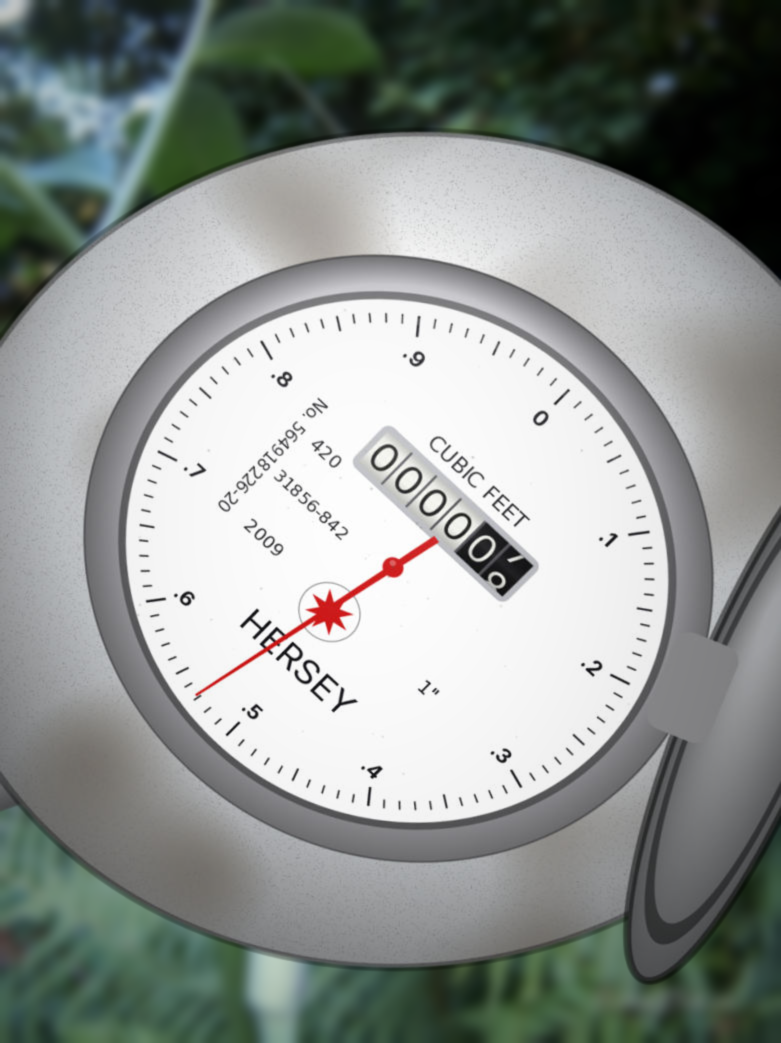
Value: **7.53** ft³
